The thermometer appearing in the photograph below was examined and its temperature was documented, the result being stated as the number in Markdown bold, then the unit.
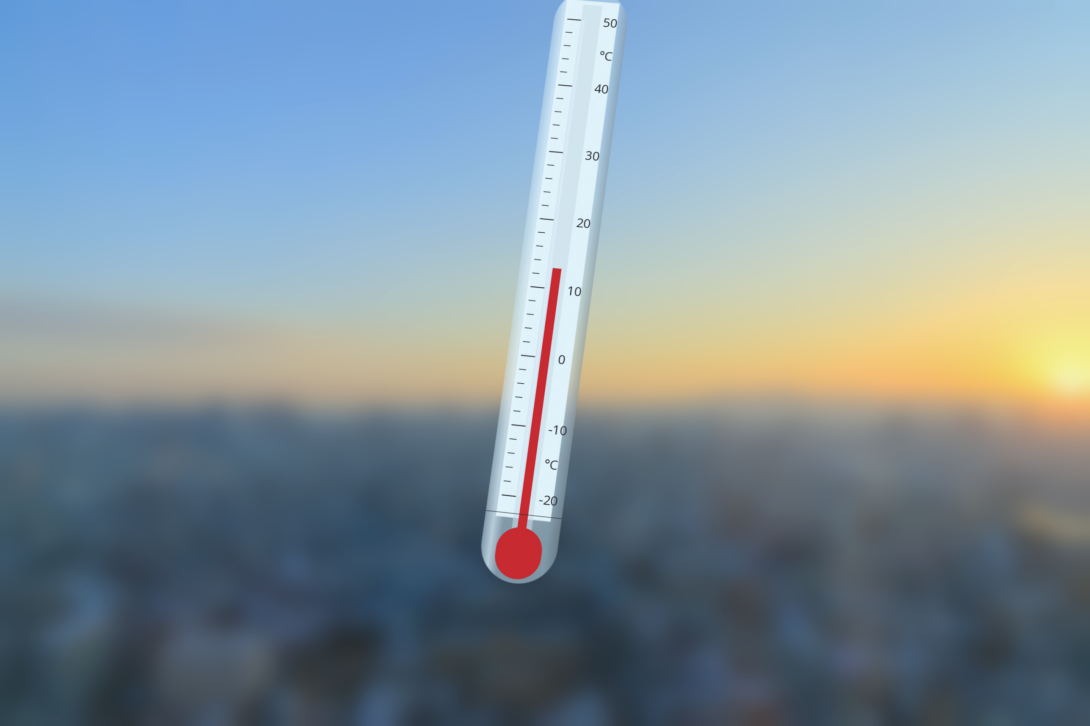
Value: **13** °C
